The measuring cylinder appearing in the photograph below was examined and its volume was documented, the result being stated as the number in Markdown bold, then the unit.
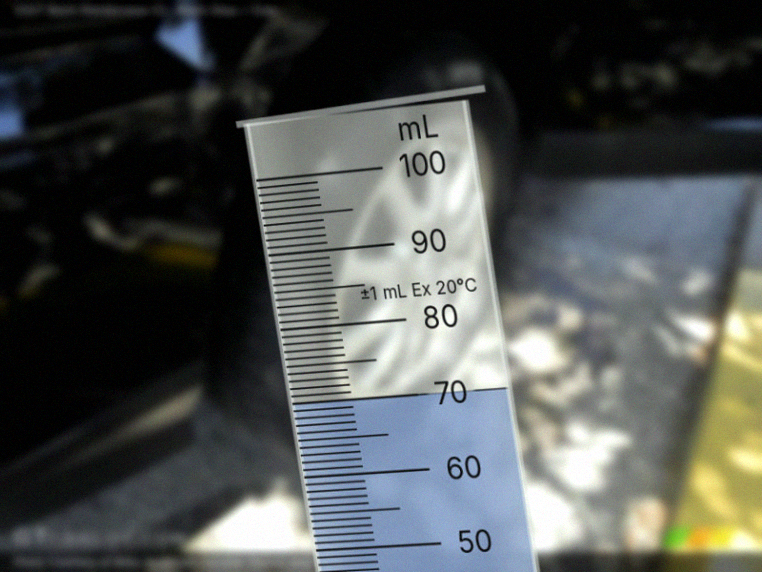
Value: **70** mL
